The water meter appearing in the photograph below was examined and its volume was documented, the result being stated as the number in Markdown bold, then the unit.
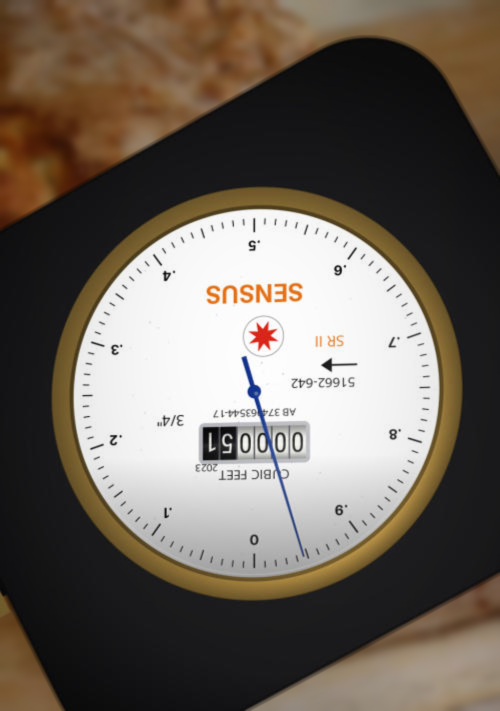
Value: **50.95** ft³
